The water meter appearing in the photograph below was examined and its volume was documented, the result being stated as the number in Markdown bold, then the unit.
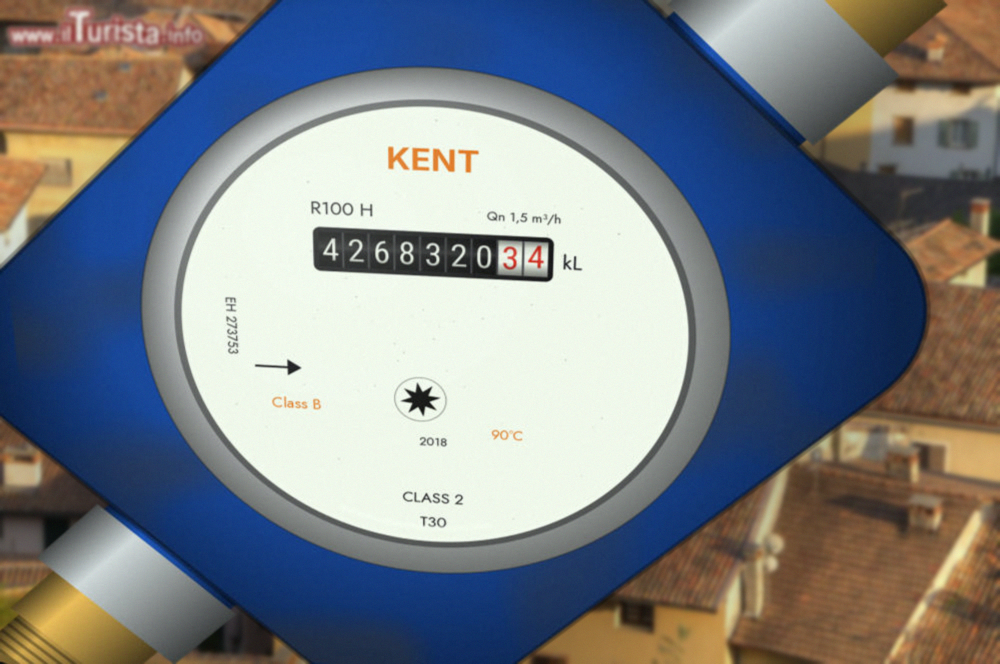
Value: **4268320.34** kL
